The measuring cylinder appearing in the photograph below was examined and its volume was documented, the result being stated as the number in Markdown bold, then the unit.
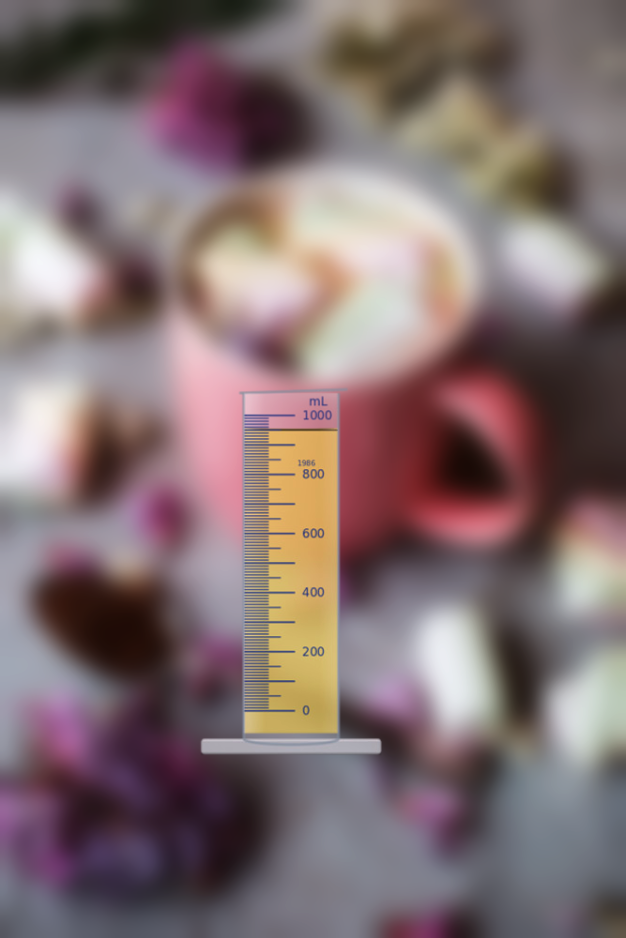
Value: **950** mL
